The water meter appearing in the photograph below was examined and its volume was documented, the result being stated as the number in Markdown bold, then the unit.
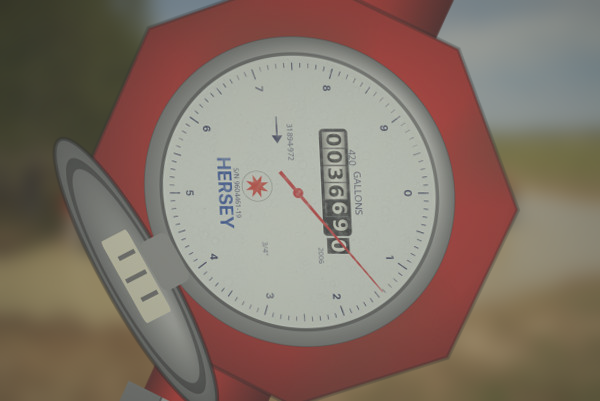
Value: **36691.4** gal
